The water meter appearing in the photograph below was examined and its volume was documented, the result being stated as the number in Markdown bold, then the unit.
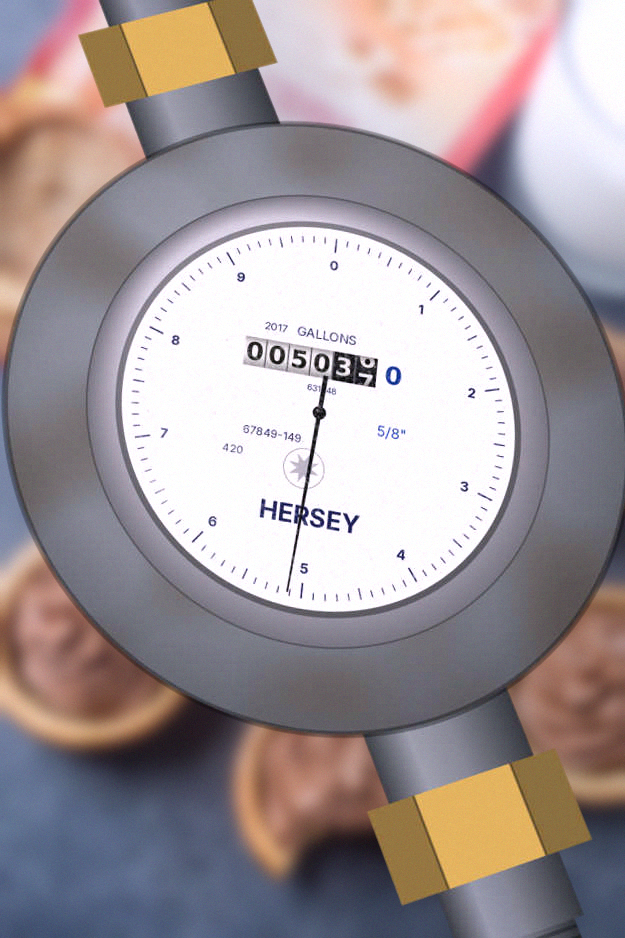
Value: **50365.1** gal
